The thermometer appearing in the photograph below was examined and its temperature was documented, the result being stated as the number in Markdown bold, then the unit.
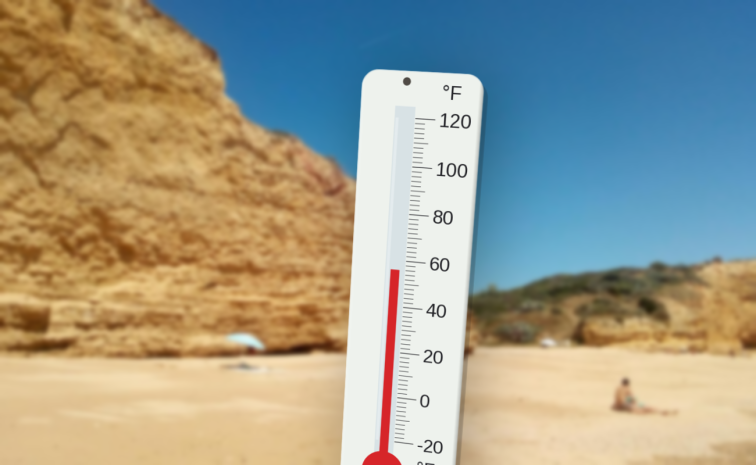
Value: **56** °F
